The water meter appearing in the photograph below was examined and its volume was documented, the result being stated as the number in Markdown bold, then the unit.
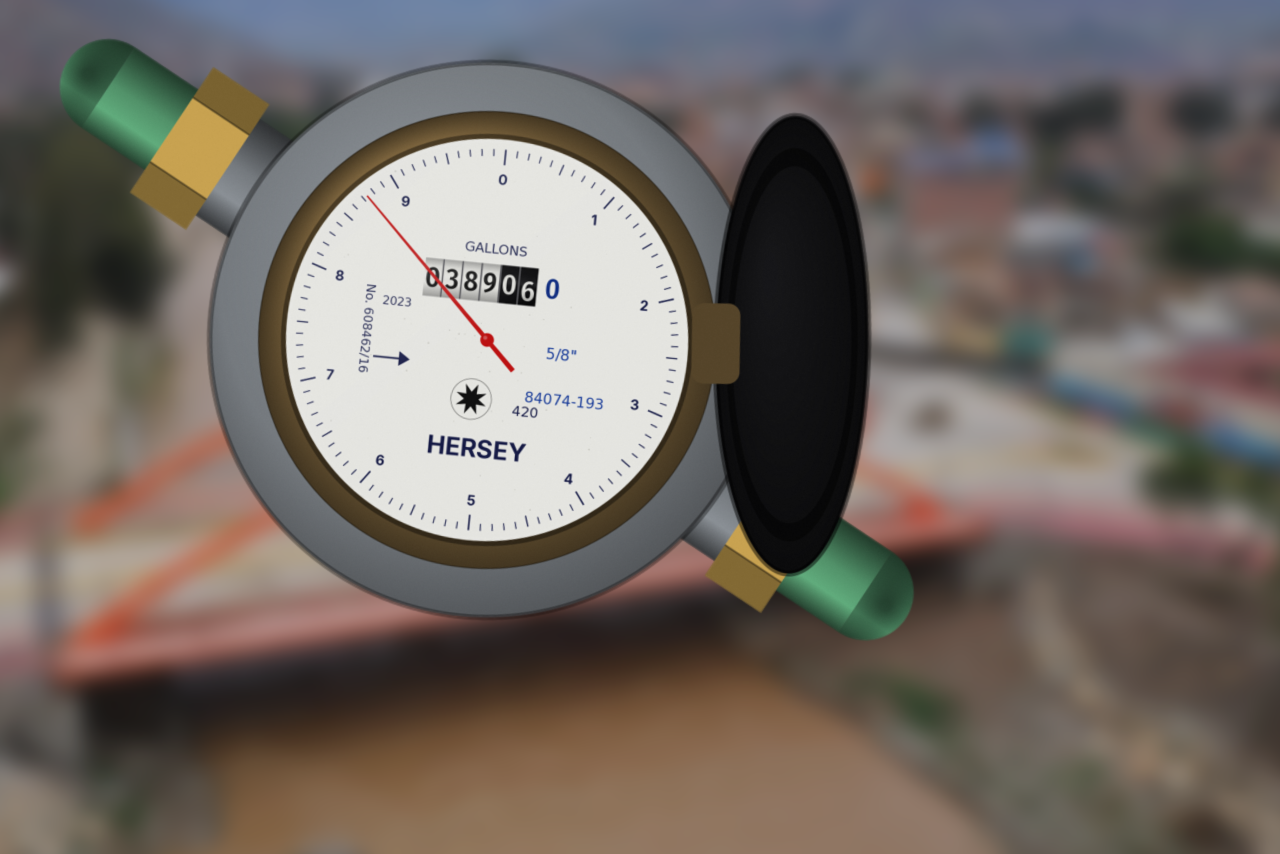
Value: **389058.7** gal
